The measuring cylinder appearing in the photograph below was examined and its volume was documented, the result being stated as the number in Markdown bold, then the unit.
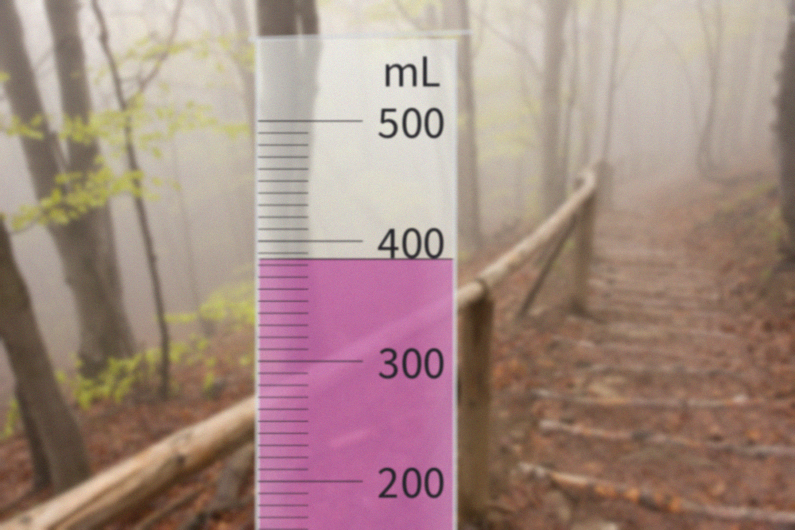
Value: **385** mL
